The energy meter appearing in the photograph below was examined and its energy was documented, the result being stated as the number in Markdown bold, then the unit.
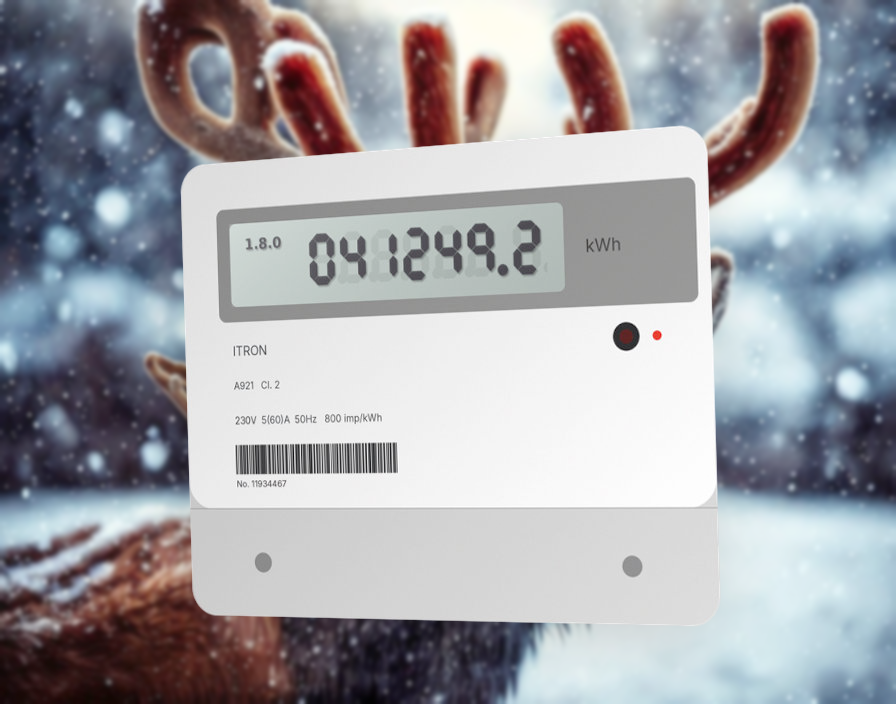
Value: **41249.2** kWh
